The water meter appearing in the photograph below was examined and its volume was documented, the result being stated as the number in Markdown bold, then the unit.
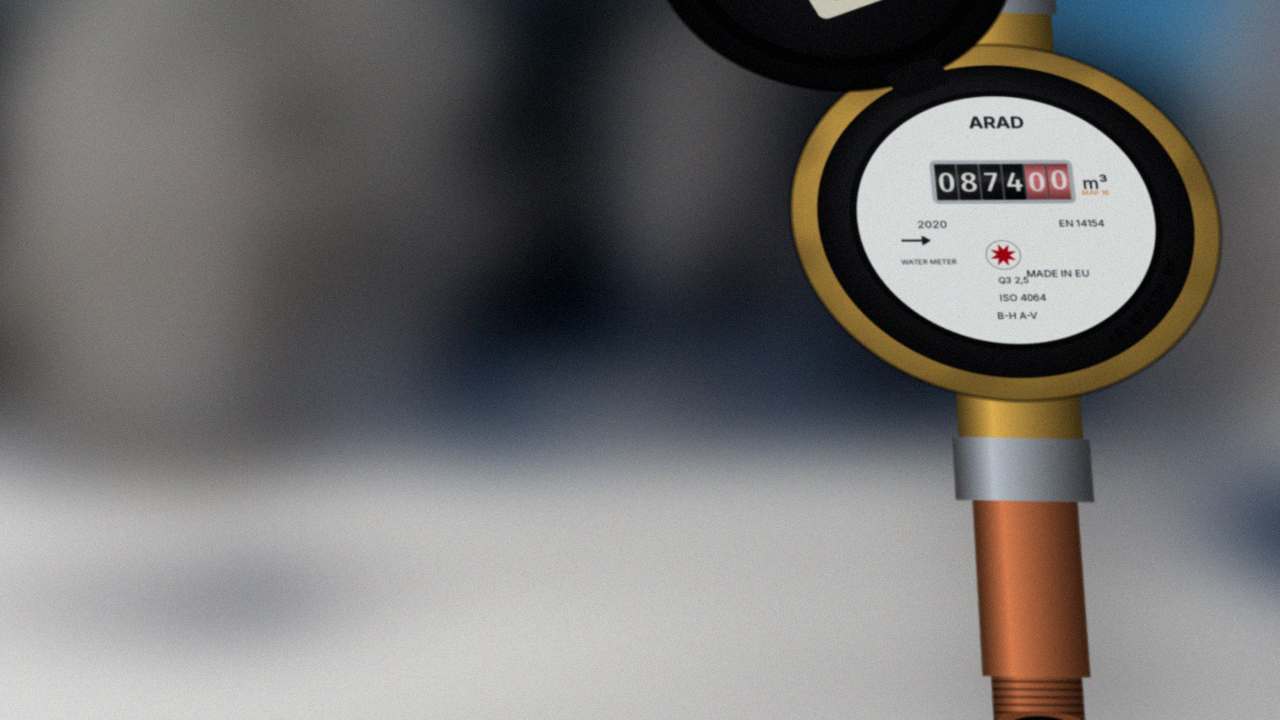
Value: **874.00** m³
